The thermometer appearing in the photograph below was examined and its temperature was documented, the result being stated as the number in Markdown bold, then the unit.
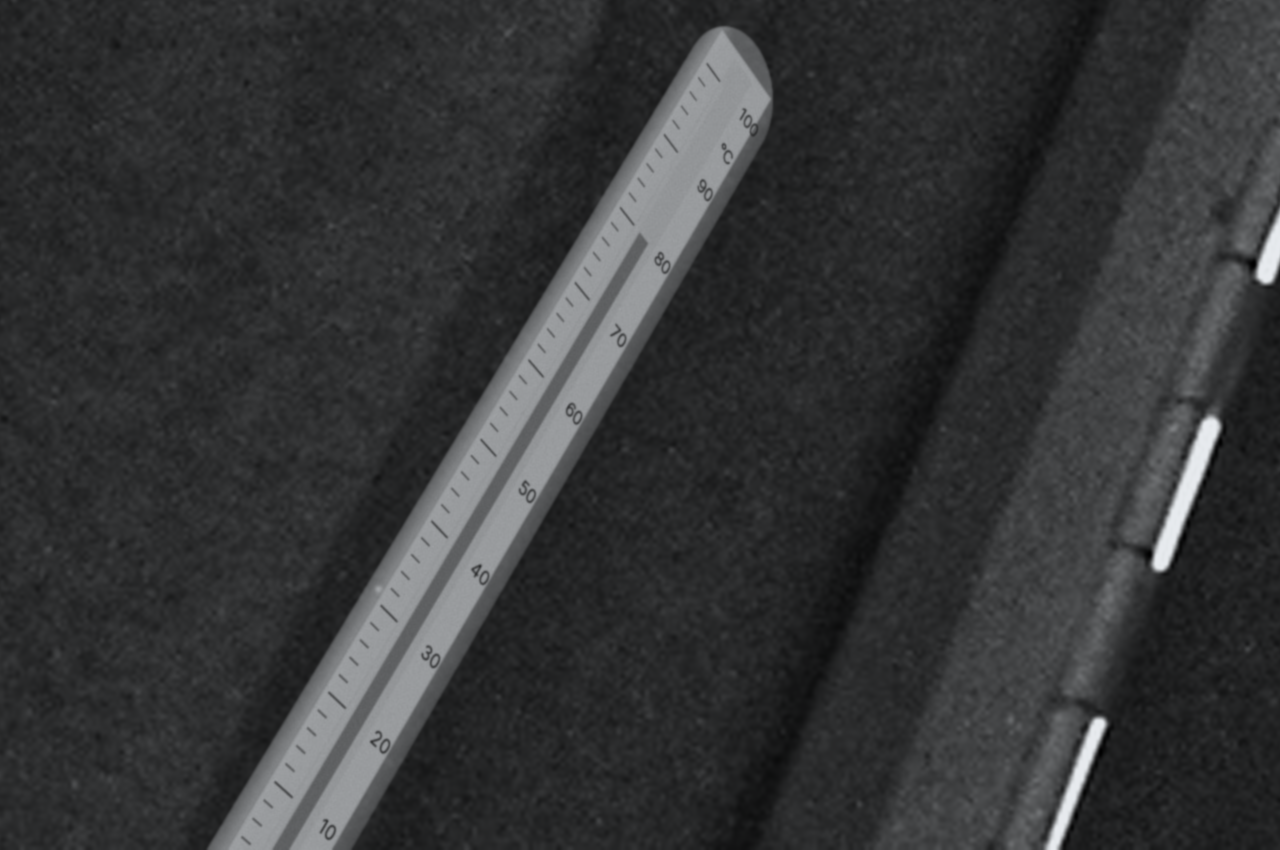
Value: **80** °C
